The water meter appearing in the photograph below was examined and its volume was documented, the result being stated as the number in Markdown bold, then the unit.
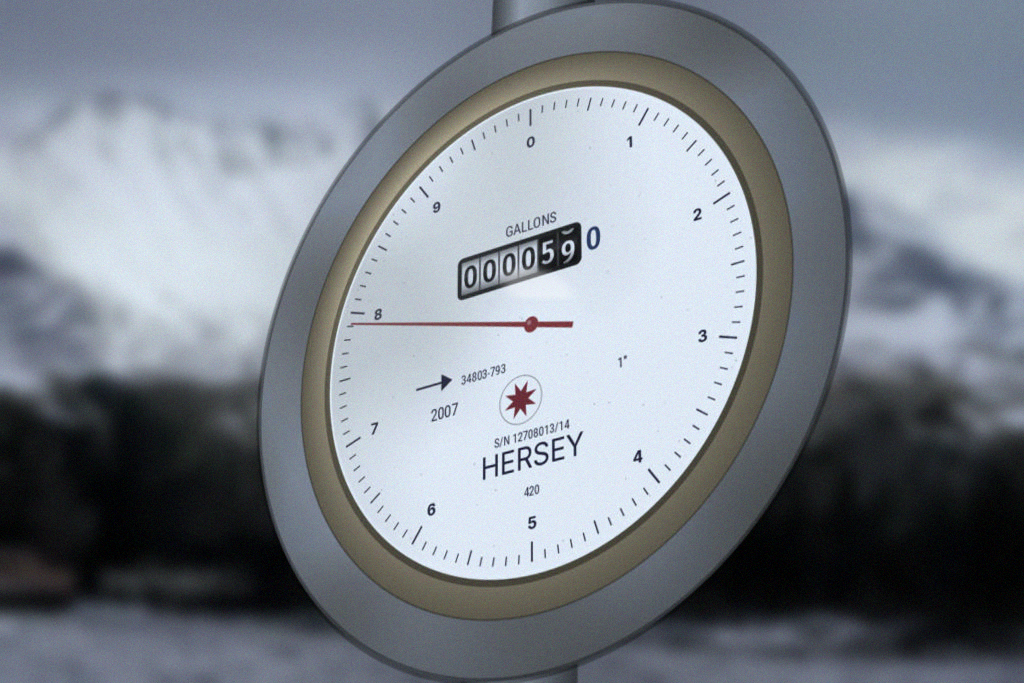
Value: **587.9** gal
